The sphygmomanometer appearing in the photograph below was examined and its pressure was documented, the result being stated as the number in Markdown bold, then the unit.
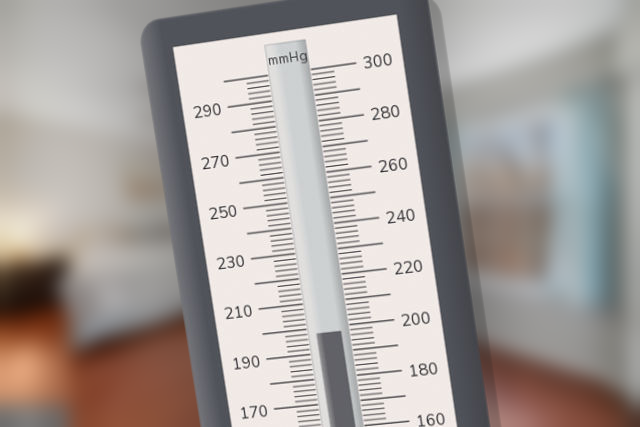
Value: **198** mmHg
